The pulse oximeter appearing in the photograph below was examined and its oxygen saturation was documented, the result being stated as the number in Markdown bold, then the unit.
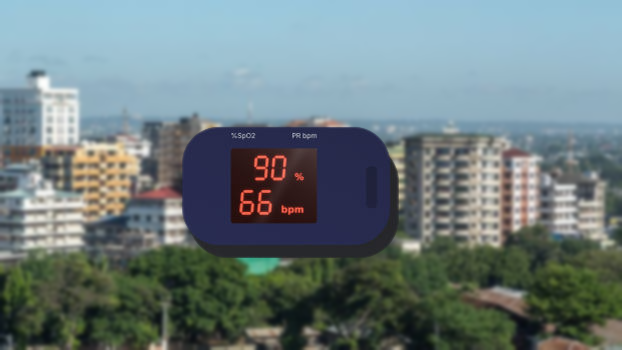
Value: **90** %
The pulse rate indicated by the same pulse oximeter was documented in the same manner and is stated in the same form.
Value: **66** bpm
